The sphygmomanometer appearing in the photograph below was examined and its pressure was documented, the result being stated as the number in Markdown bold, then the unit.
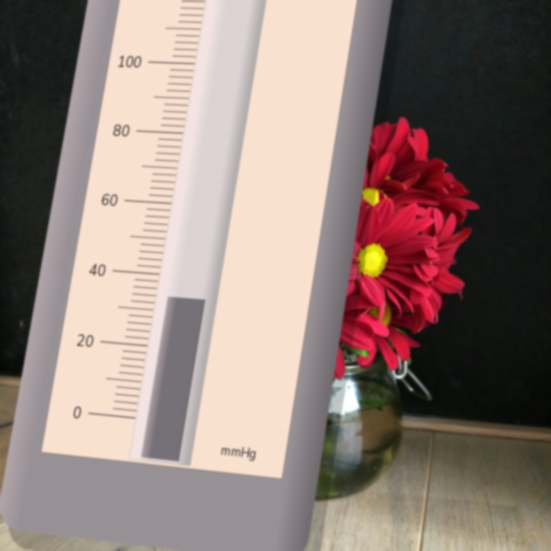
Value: **34** mmHg
